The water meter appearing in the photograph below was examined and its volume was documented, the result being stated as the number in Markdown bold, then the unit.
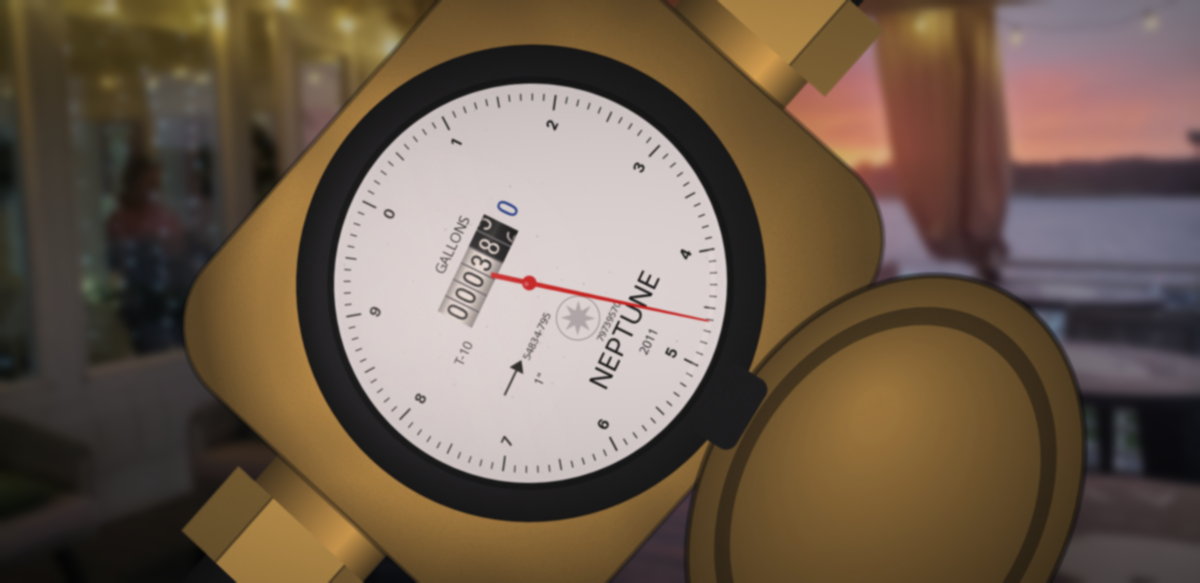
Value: **3854.6** gal
